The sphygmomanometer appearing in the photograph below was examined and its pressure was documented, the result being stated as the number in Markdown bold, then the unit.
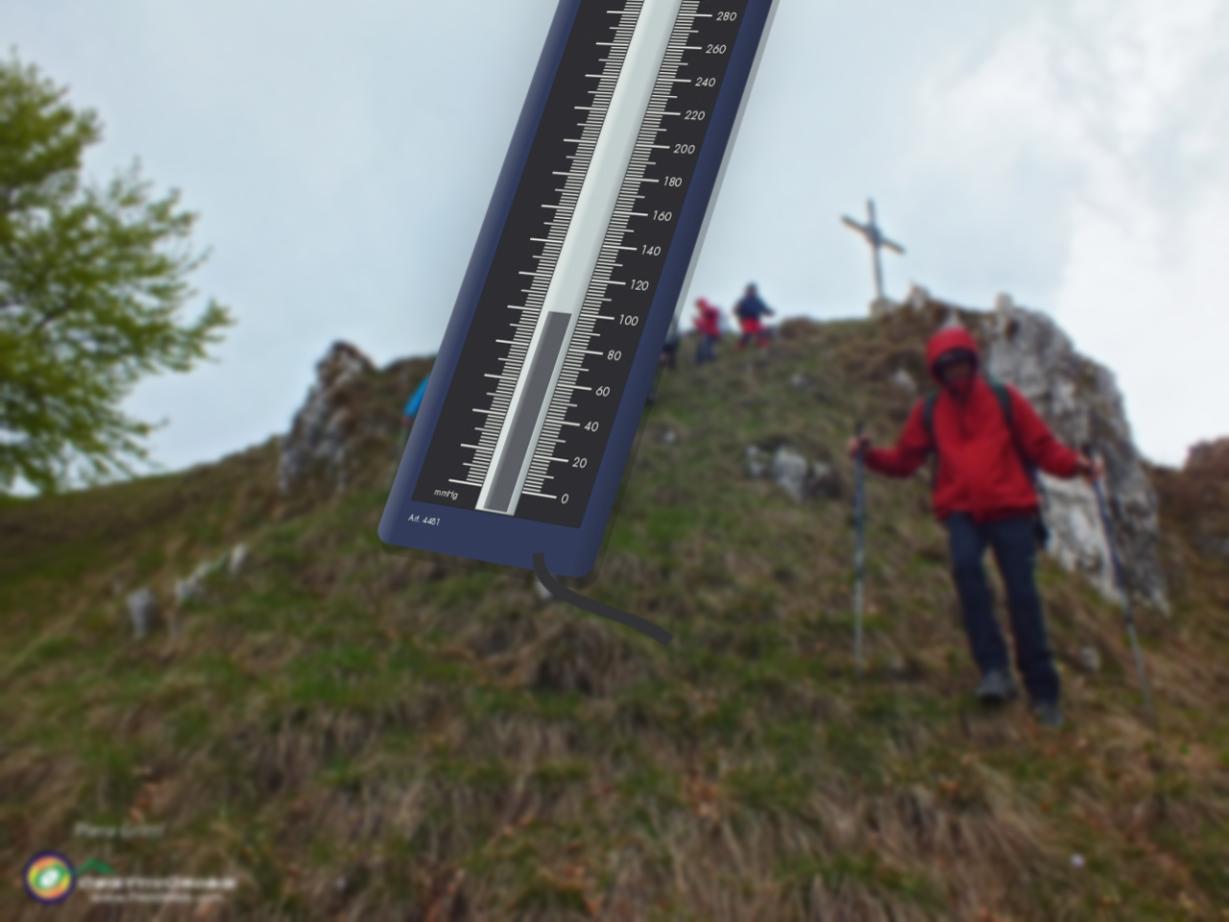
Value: **100** mmHg
